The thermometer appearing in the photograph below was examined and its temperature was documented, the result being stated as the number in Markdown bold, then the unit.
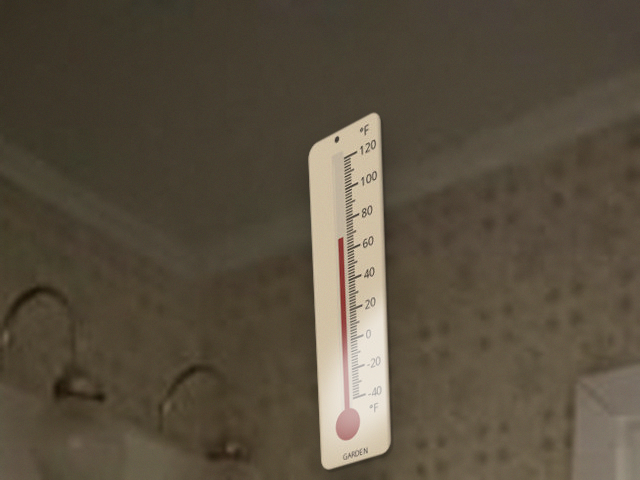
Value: **70** °F
